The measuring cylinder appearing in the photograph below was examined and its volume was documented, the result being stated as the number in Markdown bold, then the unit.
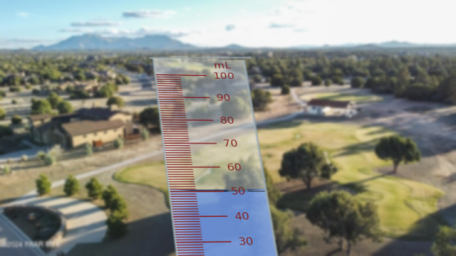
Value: **50** mL
